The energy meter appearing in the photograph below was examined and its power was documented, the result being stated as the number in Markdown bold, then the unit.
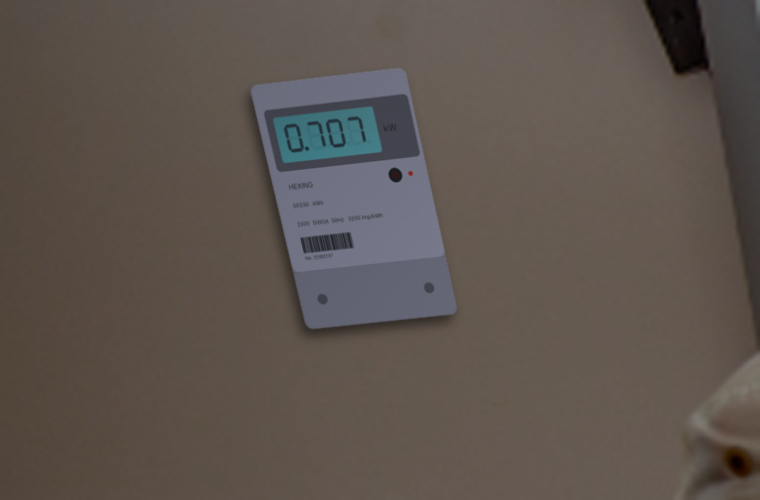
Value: **0.707** kW
